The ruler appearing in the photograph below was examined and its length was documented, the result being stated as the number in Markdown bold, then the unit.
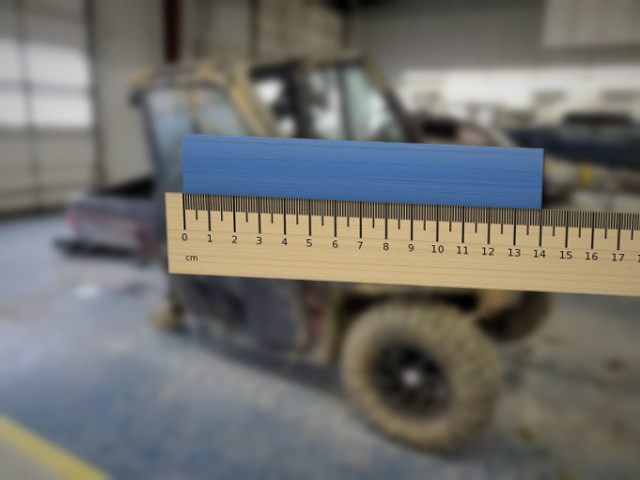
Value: **14** cm
